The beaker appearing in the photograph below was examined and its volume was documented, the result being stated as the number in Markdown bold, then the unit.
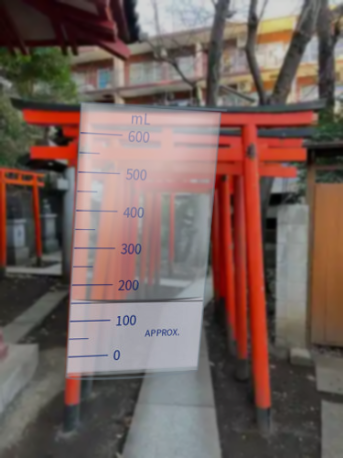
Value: **150** mL
